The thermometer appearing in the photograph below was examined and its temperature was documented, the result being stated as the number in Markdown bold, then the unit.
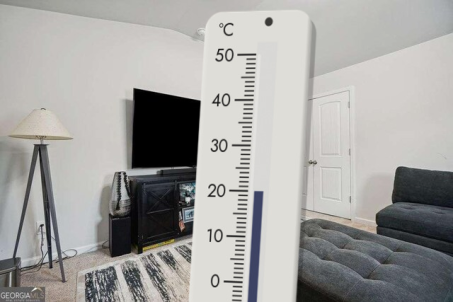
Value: **20** °C
